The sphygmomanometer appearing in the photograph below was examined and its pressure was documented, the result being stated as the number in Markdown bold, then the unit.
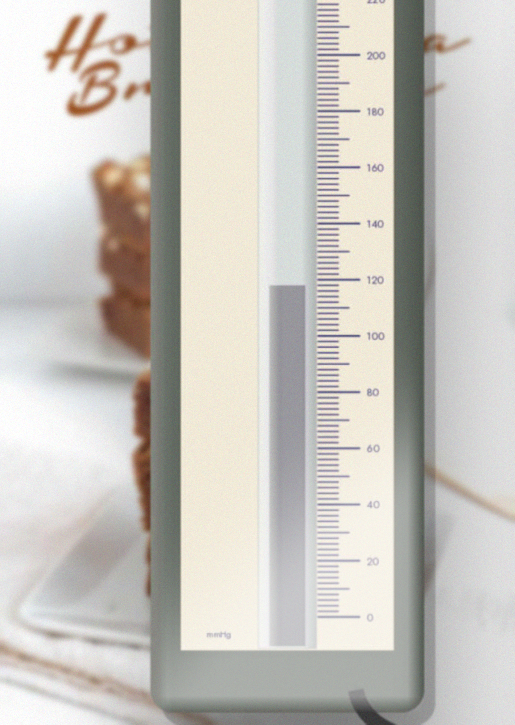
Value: **118** mmHg
